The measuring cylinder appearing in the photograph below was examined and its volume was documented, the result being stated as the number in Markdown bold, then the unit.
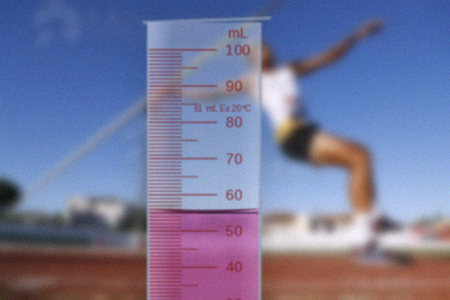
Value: **55** mL
